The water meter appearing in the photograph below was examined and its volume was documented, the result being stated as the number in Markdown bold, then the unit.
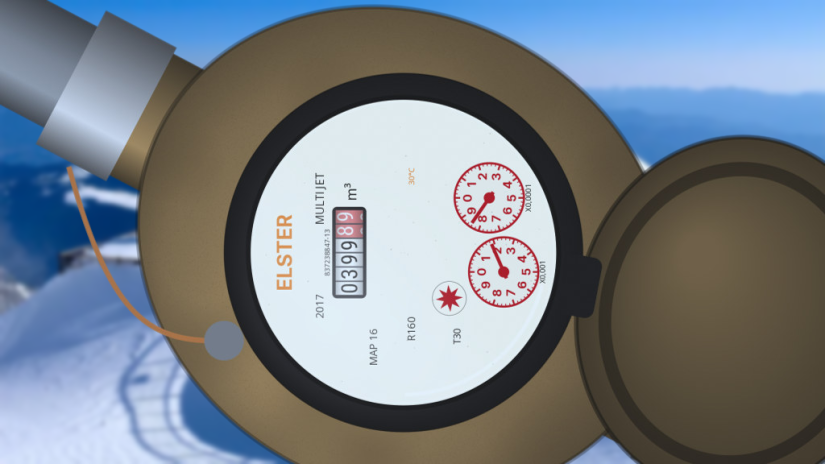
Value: **399.8918** m³
